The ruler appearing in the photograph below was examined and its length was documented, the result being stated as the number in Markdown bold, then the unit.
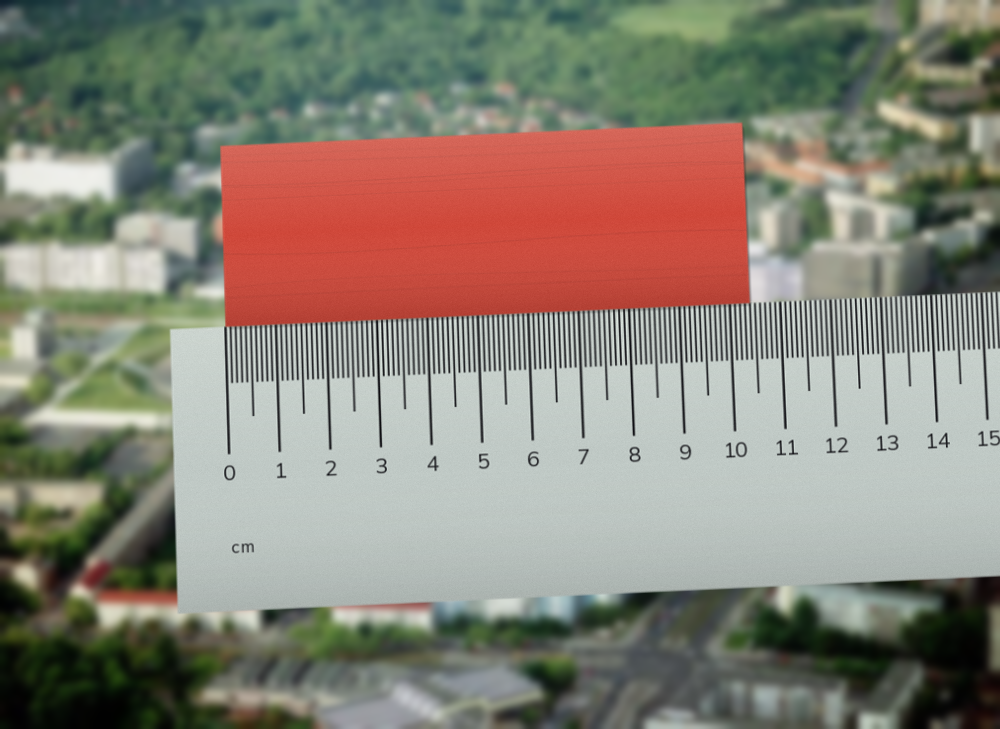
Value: **10.4** cm
